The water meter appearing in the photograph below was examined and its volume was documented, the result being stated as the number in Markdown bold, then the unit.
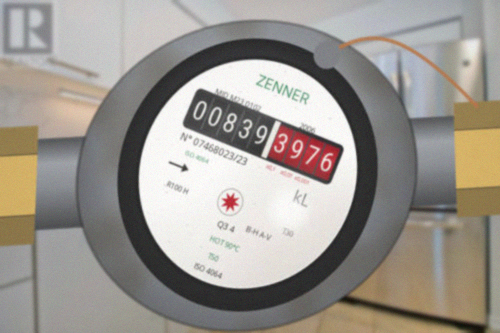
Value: **839.3976** kL
